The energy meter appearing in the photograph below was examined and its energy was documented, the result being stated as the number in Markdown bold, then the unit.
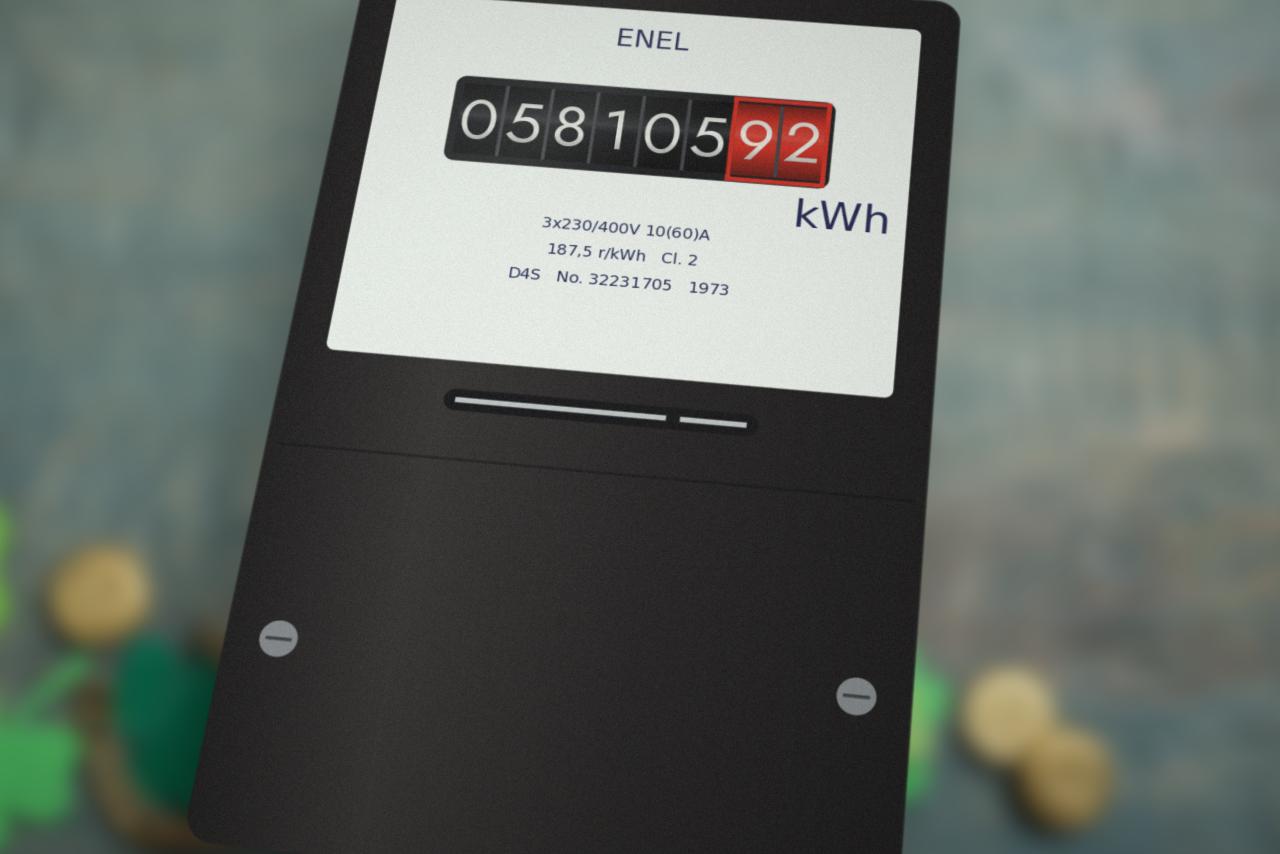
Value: **58105.92** kWh
